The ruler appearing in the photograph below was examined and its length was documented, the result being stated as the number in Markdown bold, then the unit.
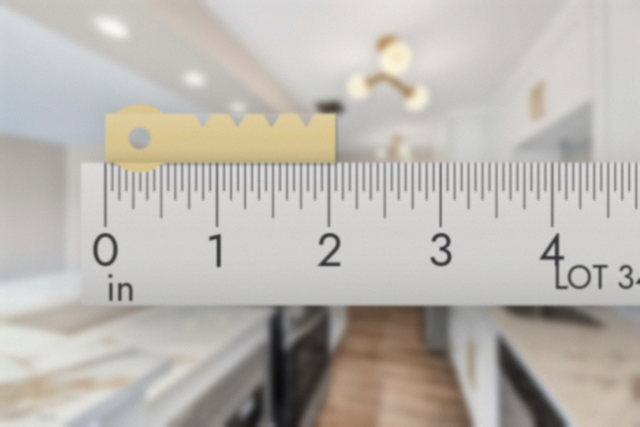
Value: **2.0625** in
